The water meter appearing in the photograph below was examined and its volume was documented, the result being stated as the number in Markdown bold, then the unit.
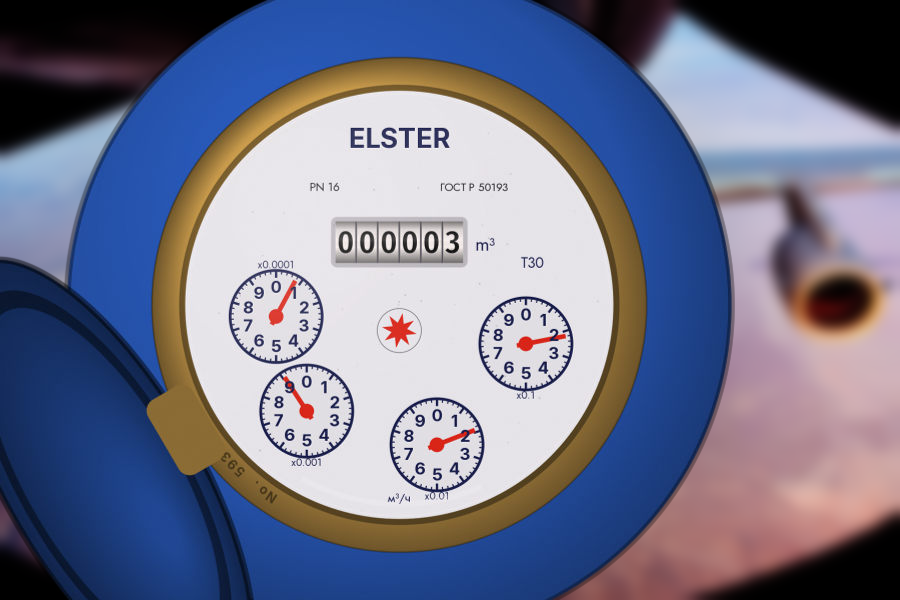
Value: **3.2190** m³
